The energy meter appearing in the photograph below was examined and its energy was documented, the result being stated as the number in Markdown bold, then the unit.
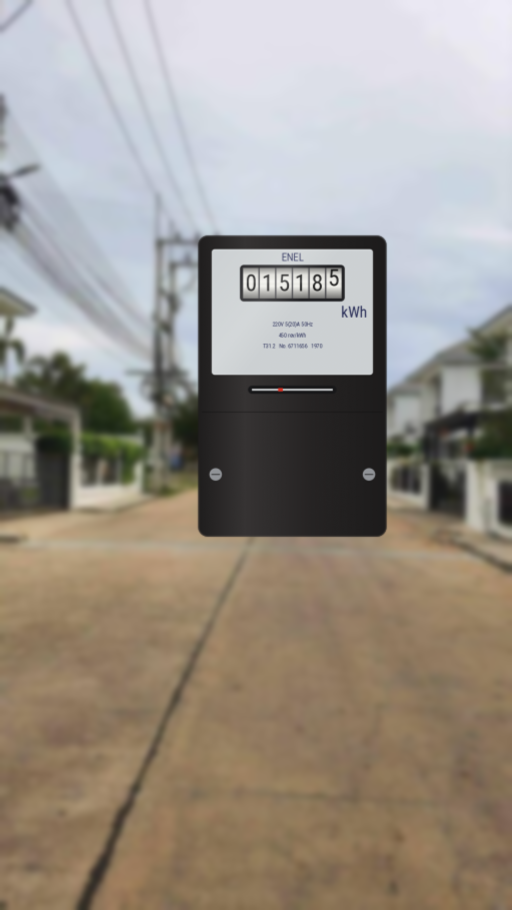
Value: **15185** kWh
